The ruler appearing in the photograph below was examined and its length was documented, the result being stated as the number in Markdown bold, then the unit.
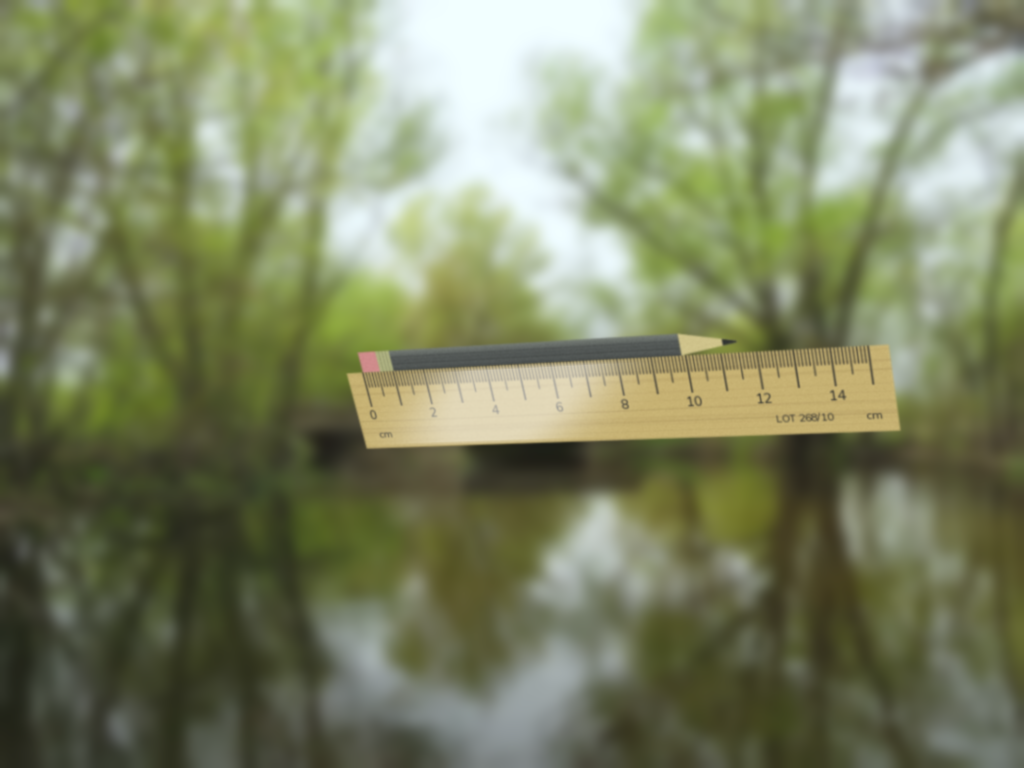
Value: **11.5** cm
